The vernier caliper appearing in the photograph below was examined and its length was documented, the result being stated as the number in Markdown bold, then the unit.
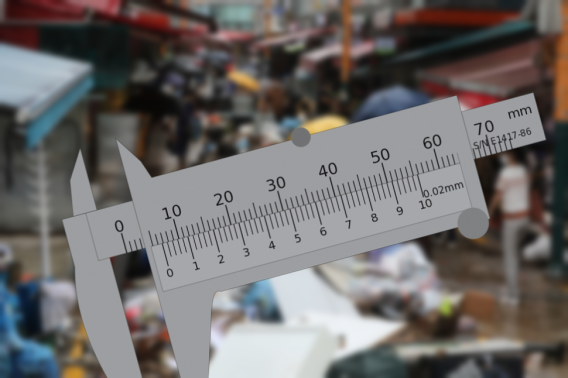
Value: **6.8** mm
